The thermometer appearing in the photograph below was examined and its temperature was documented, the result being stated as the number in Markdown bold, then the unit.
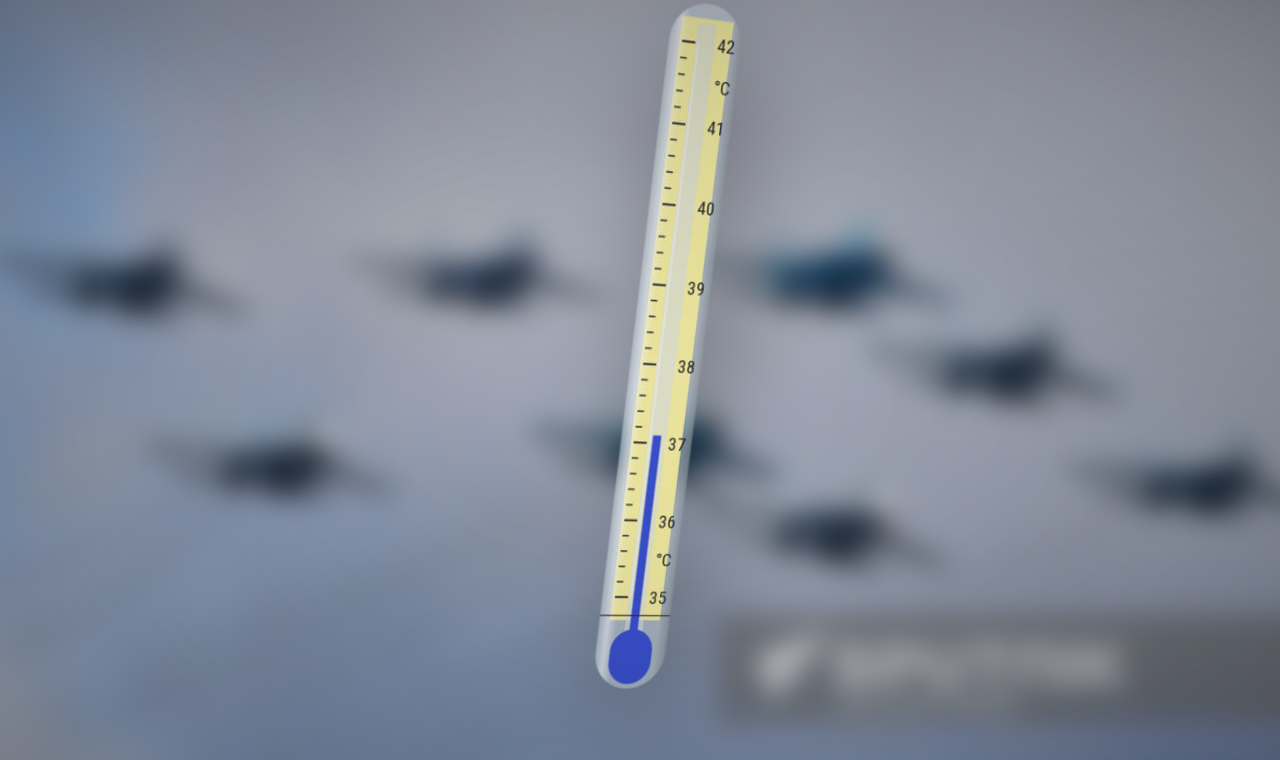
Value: **37.1** °C
